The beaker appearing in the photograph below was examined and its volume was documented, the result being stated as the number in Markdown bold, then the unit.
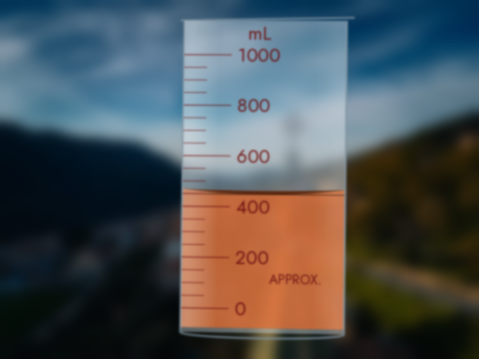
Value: **450** mL
